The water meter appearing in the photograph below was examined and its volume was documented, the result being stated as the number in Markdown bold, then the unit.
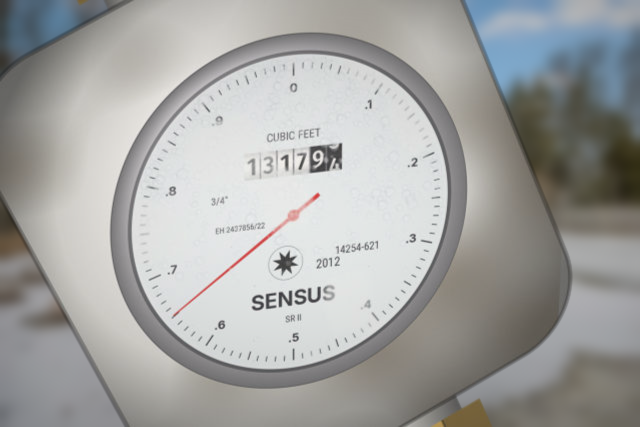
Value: **131793.65** ft³
